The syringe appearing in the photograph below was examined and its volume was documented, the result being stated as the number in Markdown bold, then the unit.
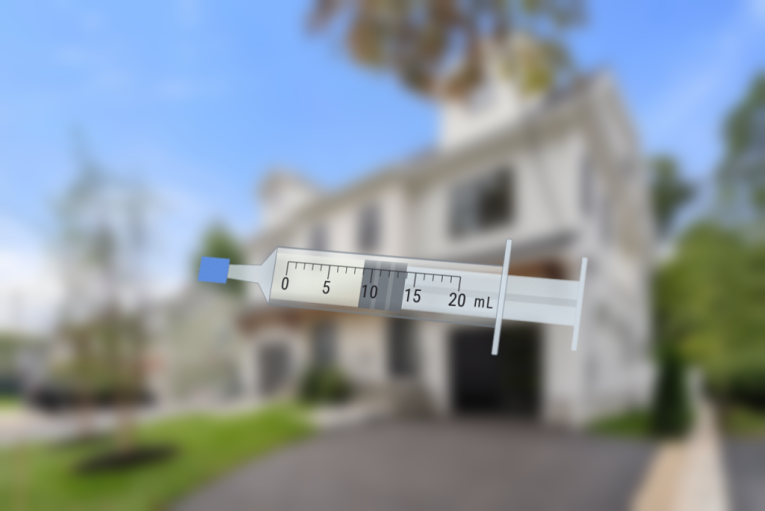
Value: **9** mL
